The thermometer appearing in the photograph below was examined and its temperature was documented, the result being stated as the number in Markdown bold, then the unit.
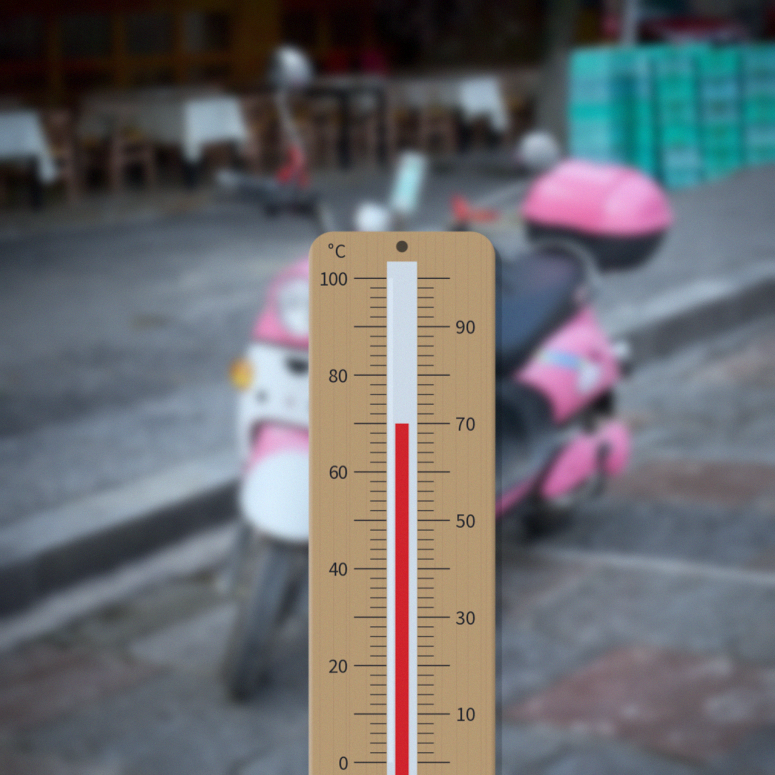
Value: **70** °C
